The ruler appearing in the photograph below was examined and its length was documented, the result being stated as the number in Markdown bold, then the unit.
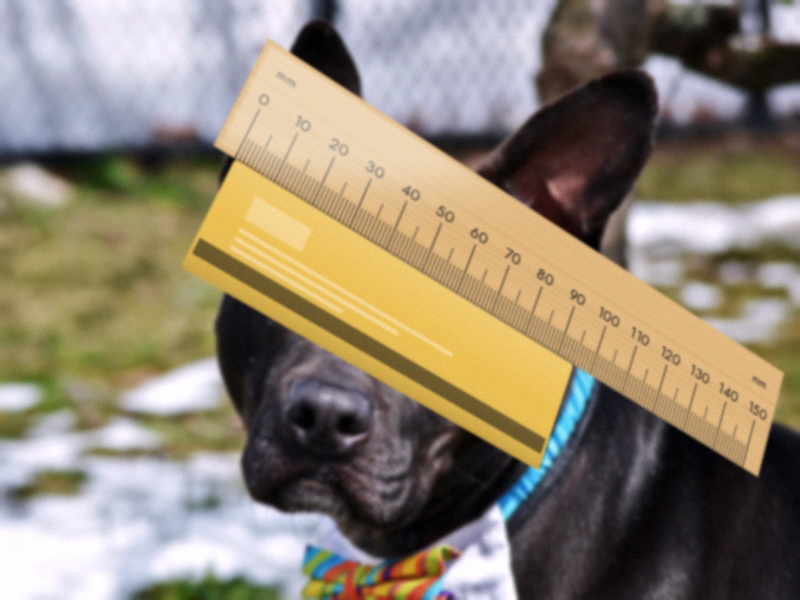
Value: **95** mm
